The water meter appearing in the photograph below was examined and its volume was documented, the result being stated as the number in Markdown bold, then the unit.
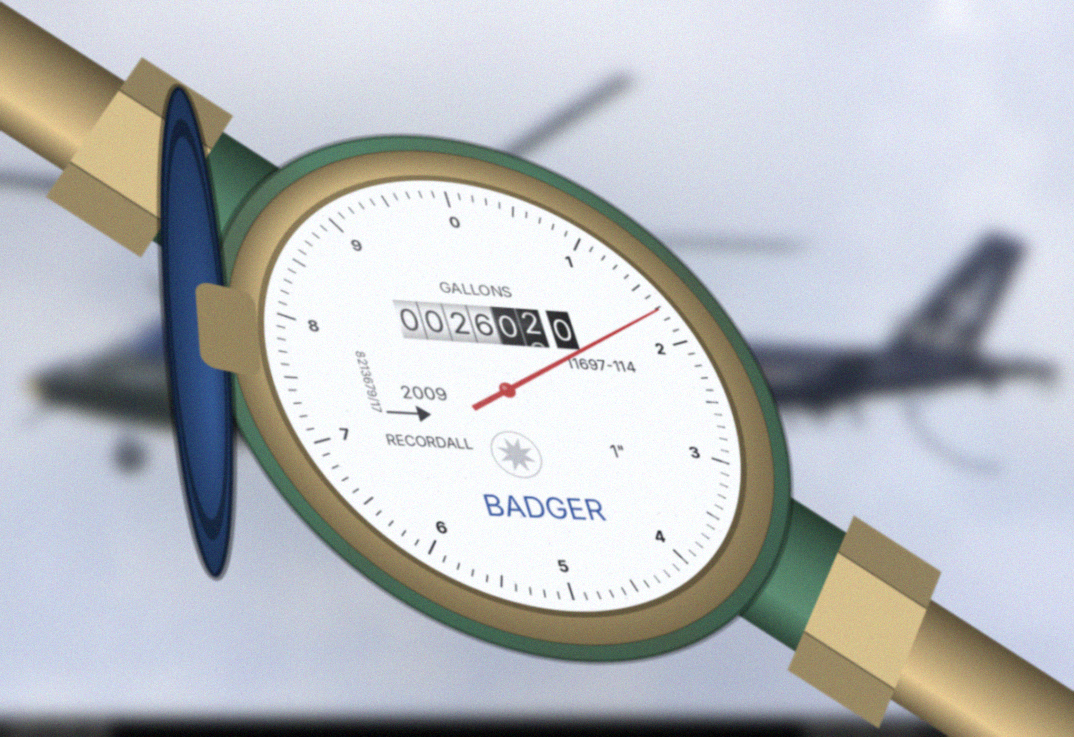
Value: **26021.7** gal
